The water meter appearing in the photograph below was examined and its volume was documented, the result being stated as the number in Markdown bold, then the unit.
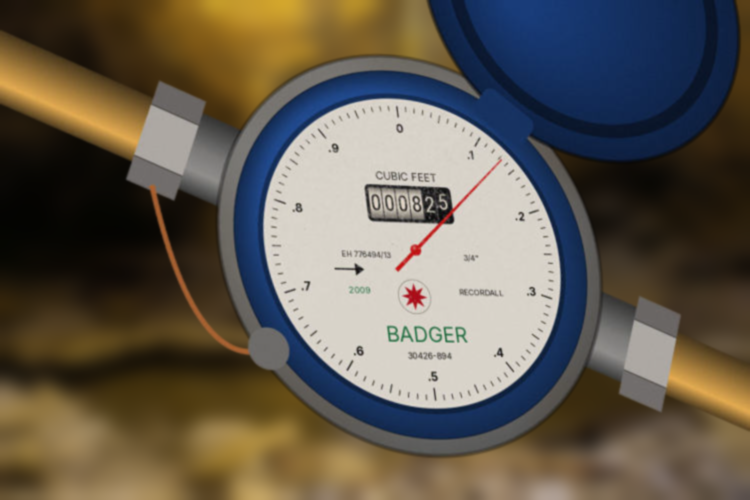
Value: **825.13** ft³
